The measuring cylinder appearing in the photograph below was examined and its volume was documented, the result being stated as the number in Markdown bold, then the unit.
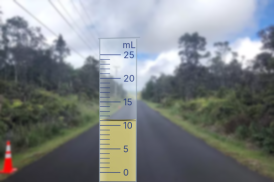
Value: **11** mL
